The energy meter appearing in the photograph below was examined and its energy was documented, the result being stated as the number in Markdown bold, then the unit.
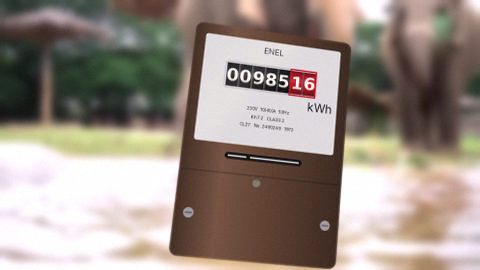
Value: **985.16** kWh
